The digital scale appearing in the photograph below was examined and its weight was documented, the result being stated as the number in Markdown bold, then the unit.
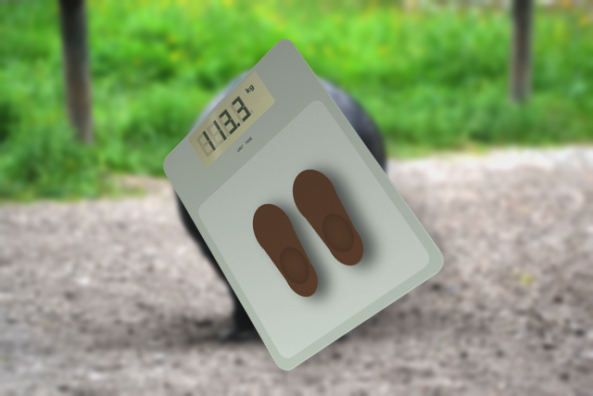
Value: **113.3** kg
